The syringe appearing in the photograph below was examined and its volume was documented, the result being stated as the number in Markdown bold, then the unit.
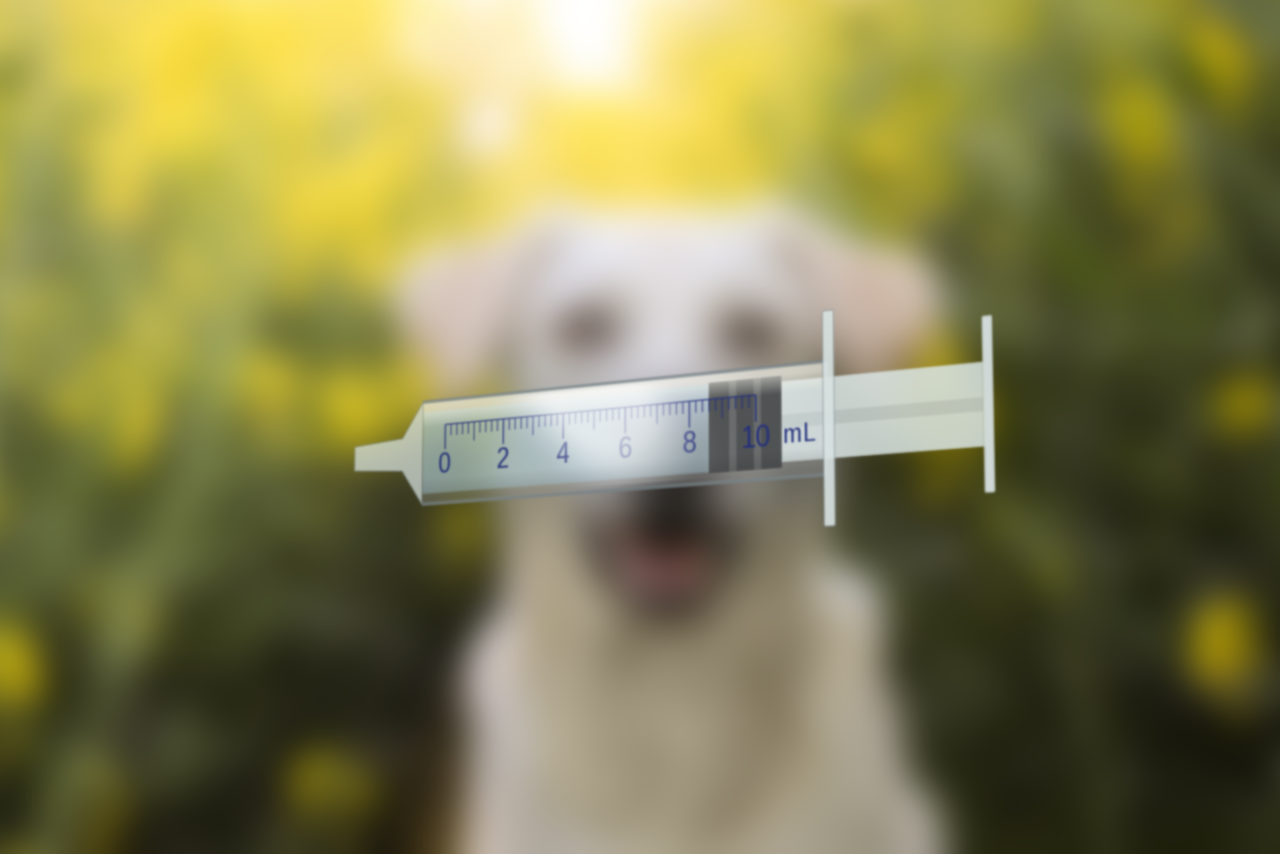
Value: **8.6** mL
